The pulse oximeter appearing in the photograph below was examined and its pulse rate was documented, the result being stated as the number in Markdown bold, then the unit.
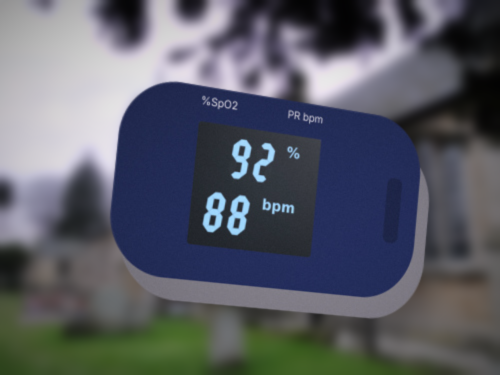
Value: **88** bpm
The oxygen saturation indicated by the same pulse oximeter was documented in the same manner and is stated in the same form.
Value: **92** %
